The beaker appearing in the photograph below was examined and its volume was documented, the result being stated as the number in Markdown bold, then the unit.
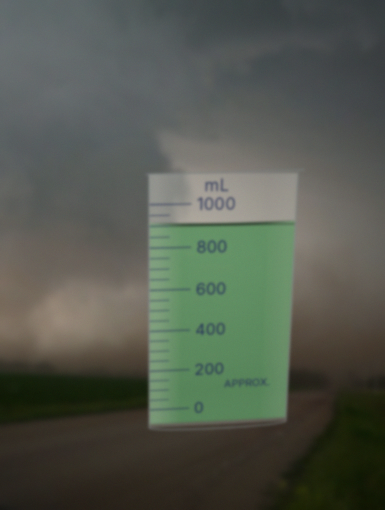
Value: **900** mL
